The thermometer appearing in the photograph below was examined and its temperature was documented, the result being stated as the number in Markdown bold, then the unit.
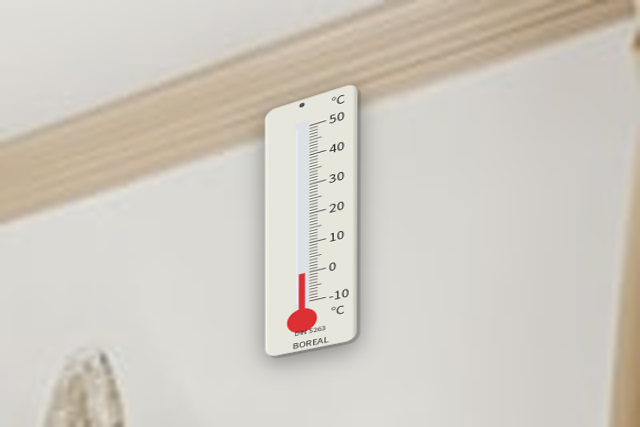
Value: **0** °C
